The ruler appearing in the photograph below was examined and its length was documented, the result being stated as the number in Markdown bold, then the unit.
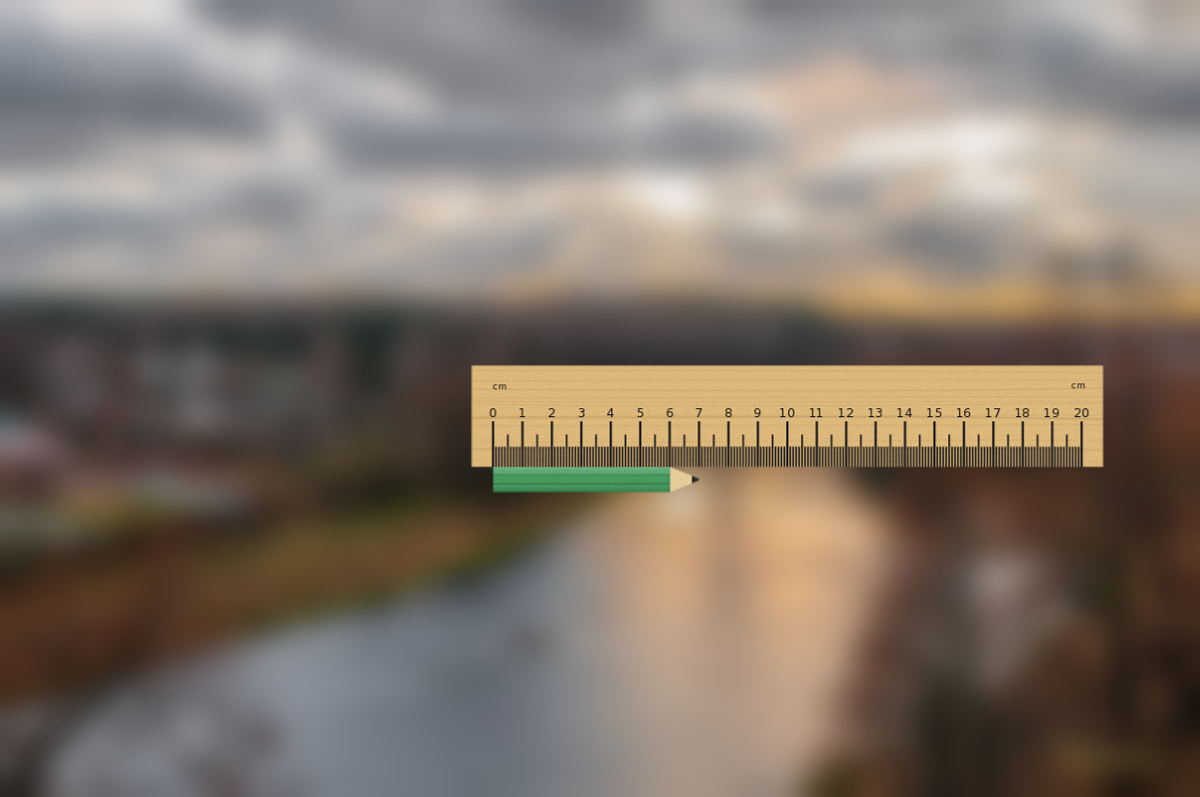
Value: **7** cm
